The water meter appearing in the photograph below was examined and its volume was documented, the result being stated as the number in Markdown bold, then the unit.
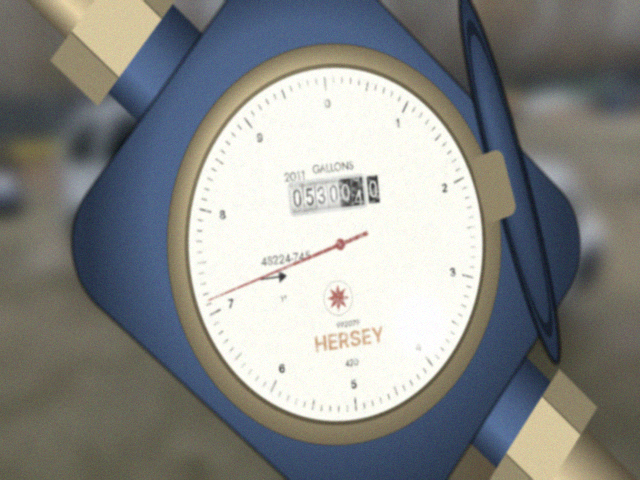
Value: **530037.1** gal
